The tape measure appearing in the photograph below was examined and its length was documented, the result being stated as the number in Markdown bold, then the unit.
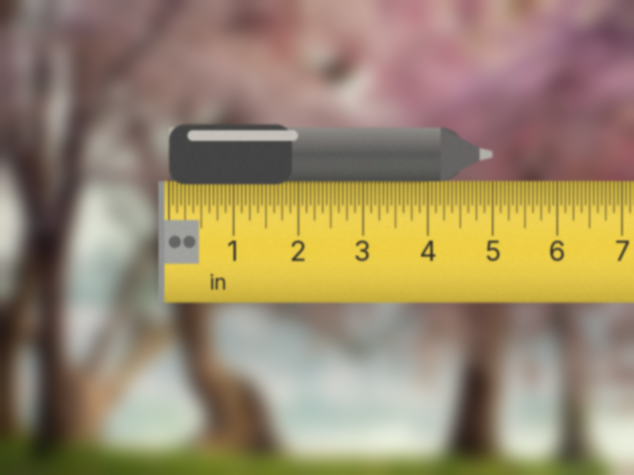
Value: **5** in
